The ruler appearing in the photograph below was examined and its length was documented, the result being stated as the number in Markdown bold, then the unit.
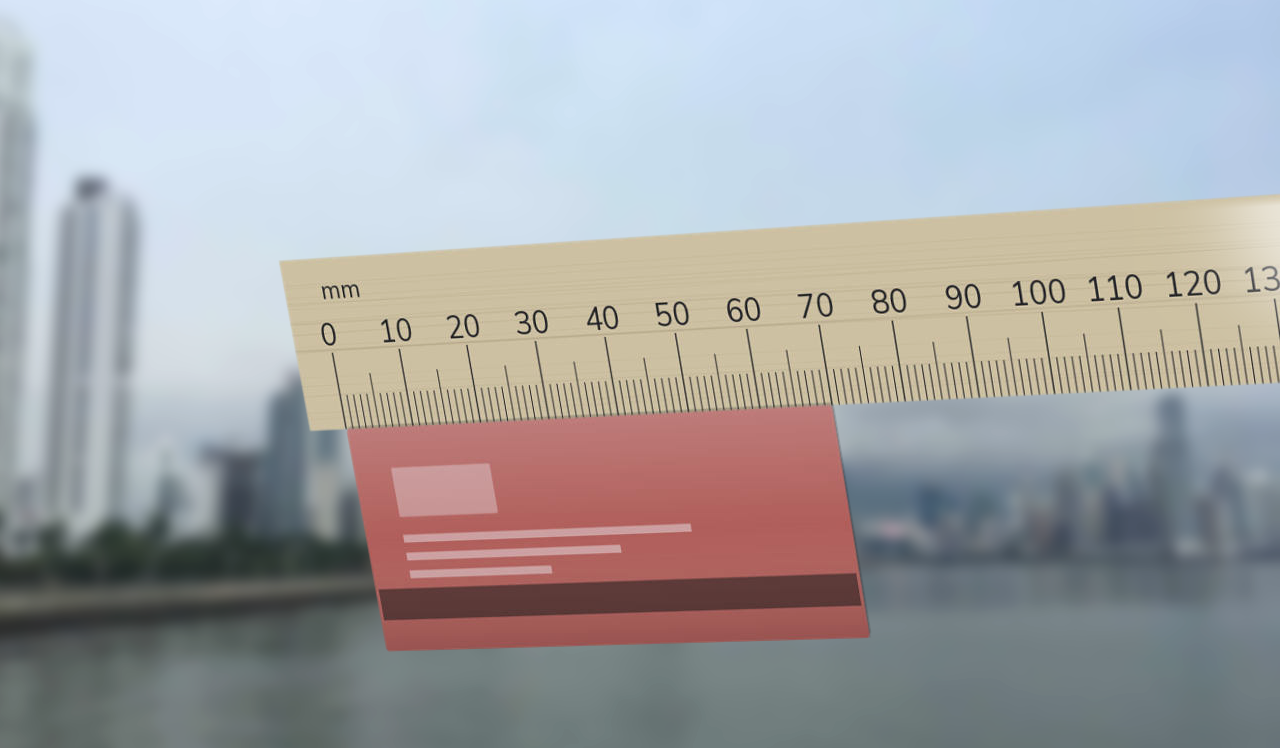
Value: **70** mm
